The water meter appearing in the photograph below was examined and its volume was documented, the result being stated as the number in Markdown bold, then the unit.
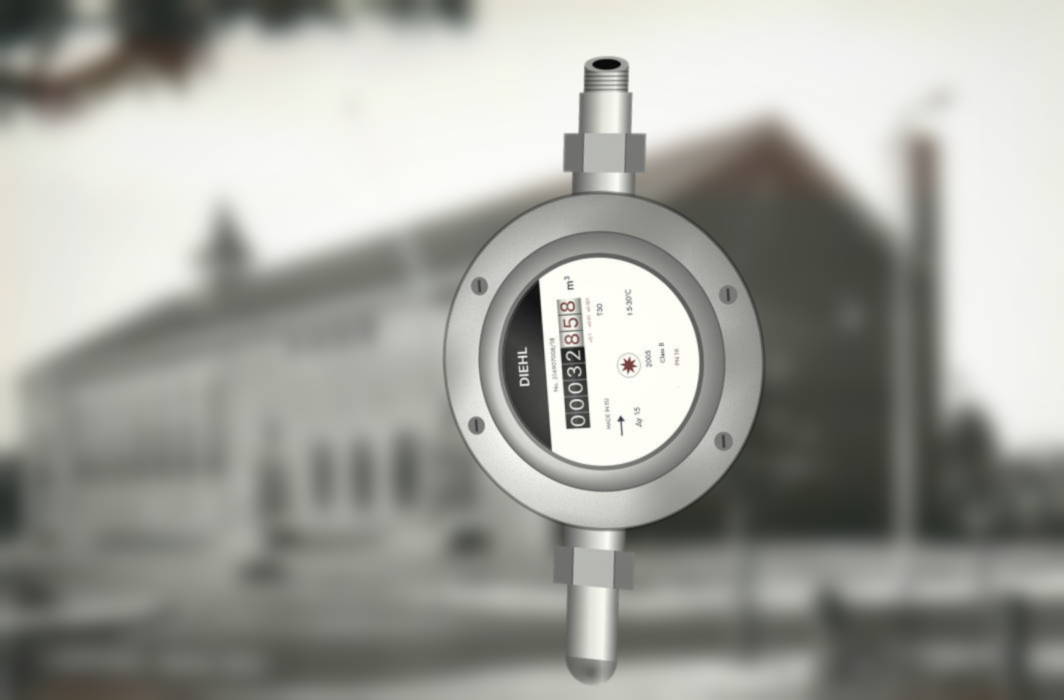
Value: **32.858** m³
